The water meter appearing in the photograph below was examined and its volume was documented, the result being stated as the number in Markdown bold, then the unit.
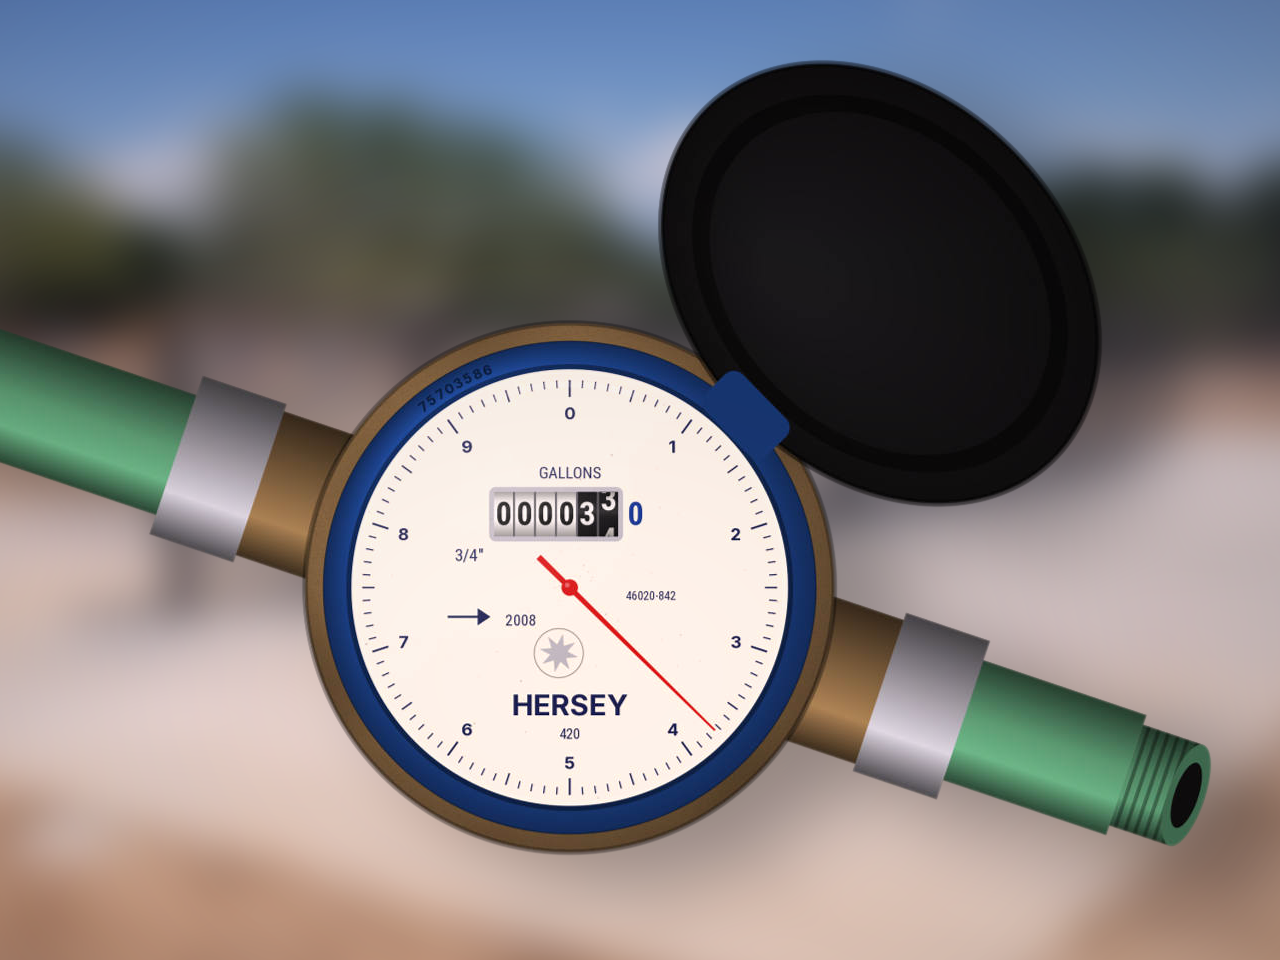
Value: **333.7** gal
